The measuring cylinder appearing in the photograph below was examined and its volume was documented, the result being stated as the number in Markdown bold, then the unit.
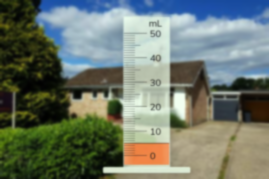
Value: **5** mL
